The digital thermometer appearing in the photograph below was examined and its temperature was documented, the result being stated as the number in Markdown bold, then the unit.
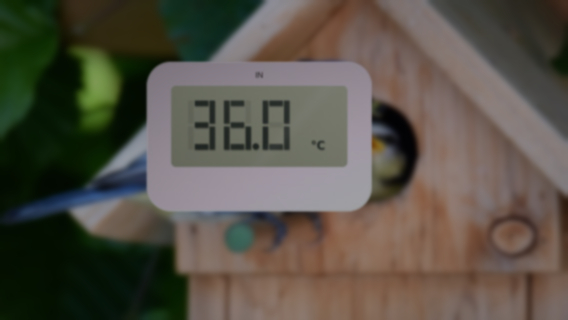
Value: **36.0** °C
